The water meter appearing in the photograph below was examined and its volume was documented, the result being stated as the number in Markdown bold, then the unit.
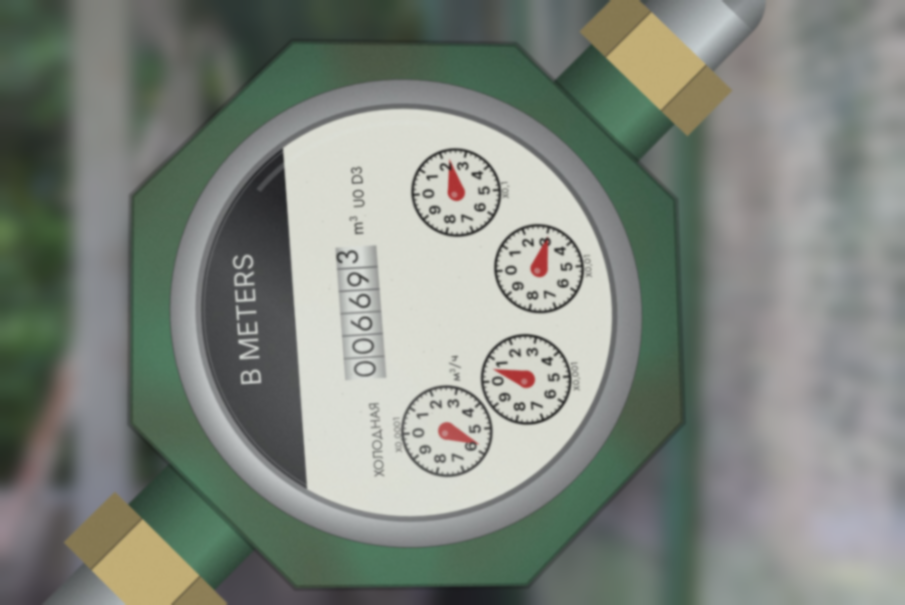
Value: **6693.2305** m³
